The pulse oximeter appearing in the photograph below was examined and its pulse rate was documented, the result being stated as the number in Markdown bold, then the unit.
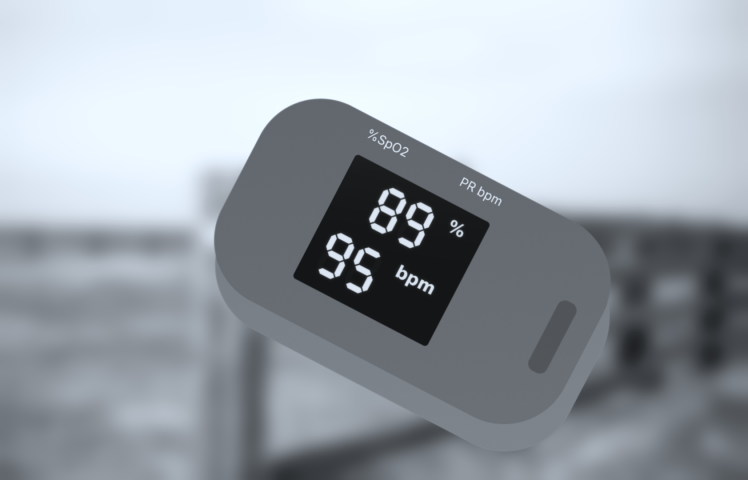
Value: **95** bpm
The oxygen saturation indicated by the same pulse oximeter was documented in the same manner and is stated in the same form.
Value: **89** %
